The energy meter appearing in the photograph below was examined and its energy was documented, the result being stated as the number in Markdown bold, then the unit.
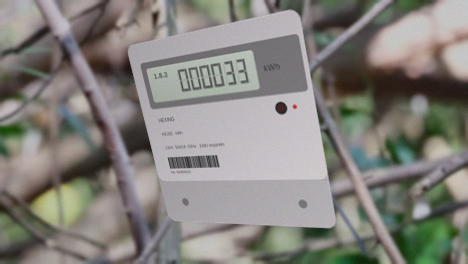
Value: **33** kWh
